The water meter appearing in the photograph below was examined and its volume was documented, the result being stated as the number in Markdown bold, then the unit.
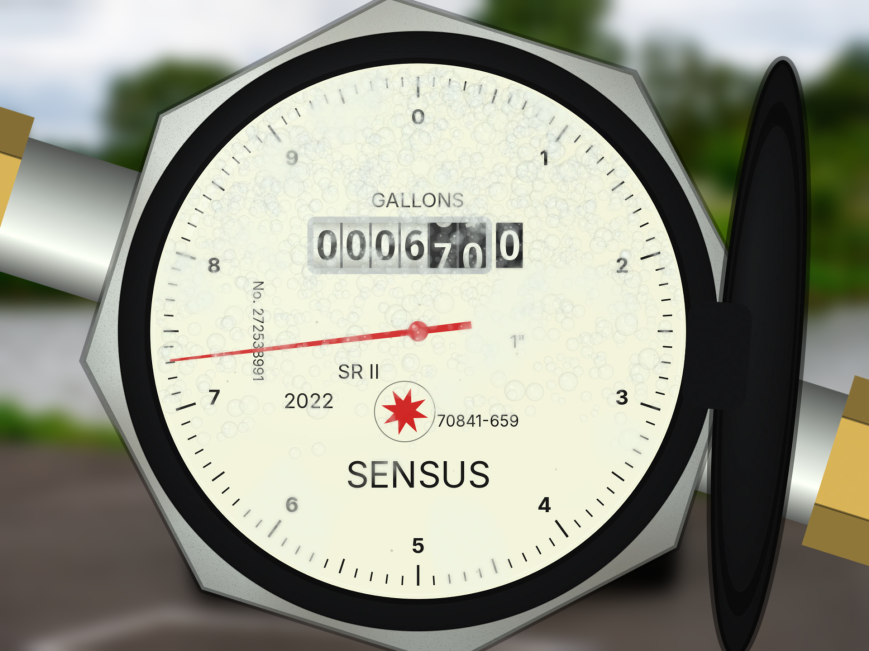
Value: **6697.3** gal
